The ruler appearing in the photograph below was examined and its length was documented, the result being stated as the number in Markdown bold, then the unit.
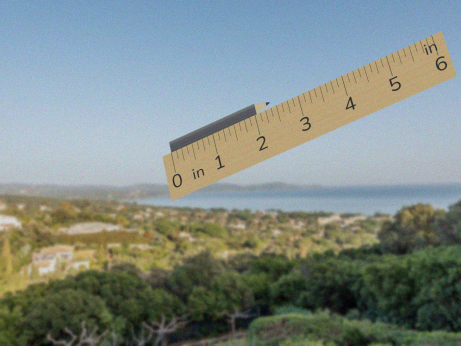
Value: **2.375** in
